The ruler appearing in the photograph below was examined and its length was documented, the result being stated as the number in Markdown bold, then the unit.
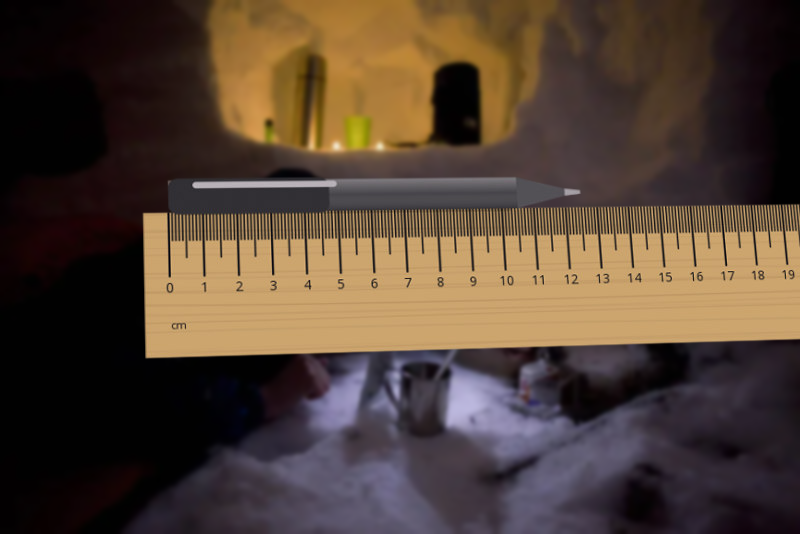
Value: **12.5** cm
